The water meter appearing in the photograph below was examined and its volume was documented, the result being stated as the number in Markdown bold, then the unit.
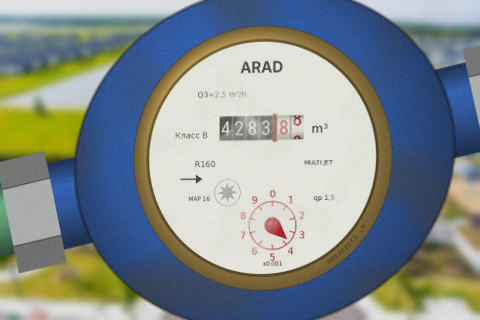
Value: **4283.883** m³
